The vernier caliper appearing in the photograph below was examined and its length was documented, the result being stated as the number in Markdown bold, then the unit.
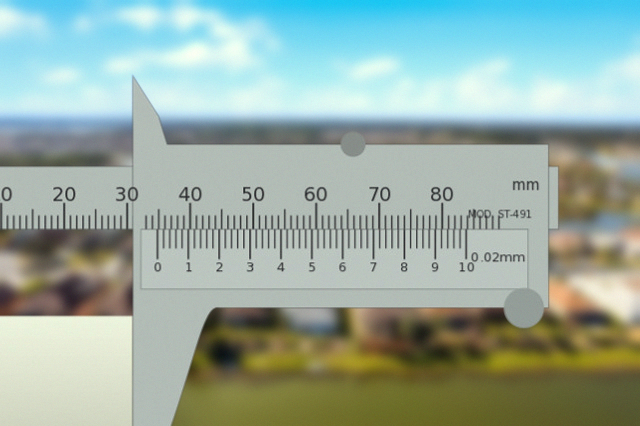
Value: **34.8** mm
